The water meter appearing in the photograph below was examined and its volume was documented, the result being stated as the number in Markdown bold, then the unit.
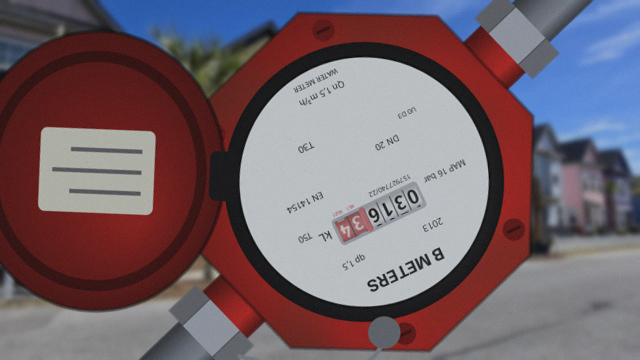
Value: **316.34** kL
